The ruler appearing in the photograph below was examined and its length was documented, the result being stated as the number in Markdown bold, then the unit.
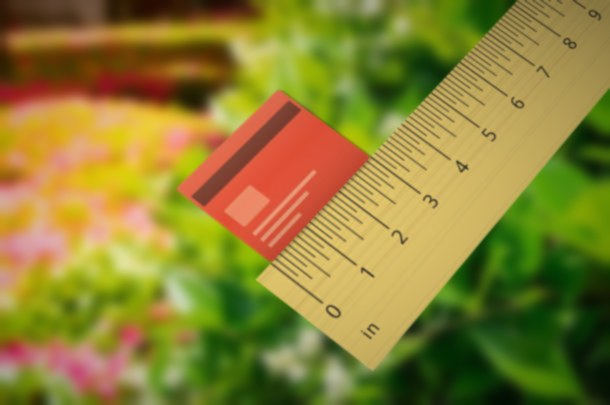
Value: **3** in
